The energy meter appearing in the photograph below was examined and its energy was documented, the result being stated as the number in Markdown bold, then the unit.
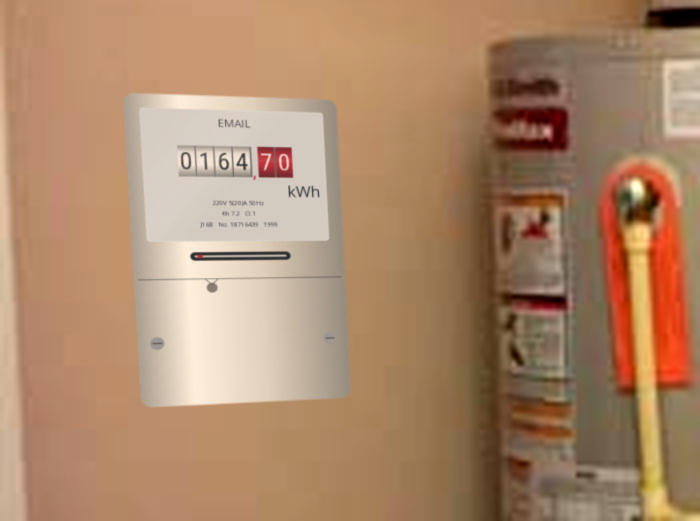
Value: **164.70** kWh
